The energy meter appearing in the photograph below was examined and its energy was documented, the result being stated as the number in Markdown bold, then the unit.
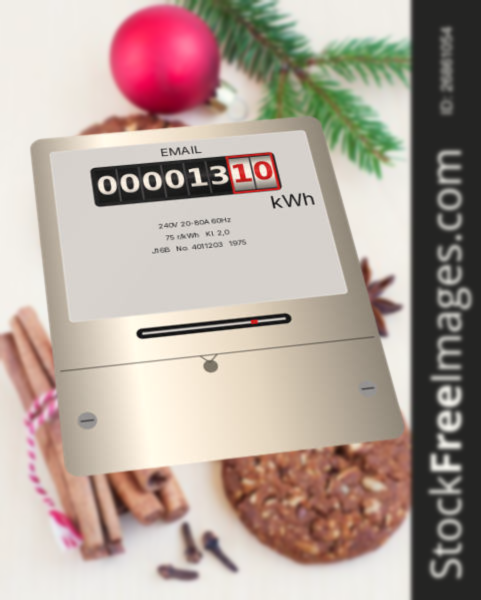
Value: **13.10** kWh
